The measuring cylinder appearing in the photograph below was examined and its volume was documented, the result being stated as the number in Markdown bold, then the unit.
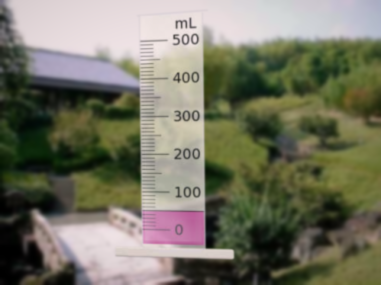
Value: **50** mL
